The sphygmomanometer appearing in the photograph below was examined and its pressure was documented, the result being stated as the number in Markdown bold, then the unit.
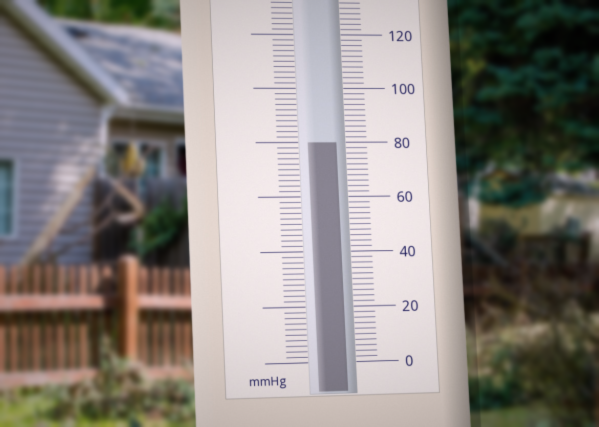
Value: **80** mmHg
